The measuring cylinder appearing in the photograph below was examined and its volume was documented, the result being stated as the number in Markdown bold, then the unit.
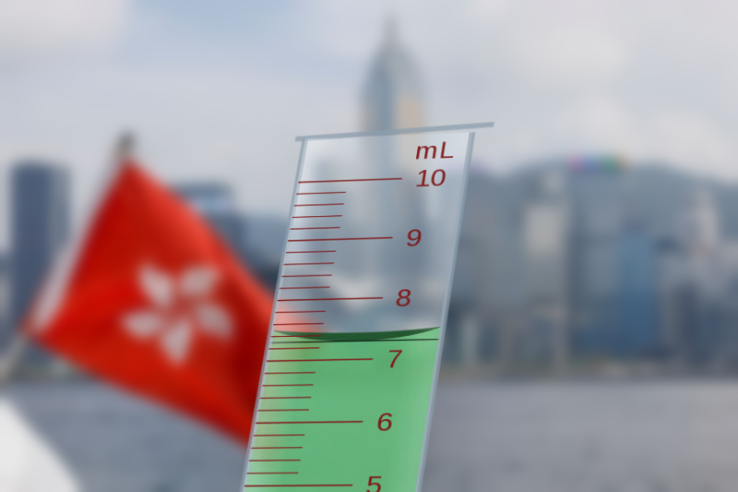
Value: **7.3** mL
